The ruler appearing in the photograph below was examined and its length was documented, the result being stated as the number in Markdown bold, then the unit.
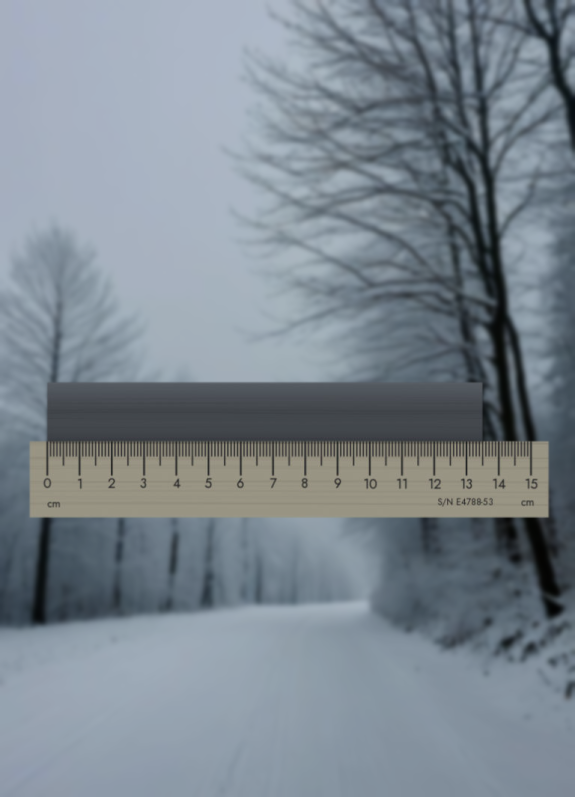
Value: **13.5** cm
